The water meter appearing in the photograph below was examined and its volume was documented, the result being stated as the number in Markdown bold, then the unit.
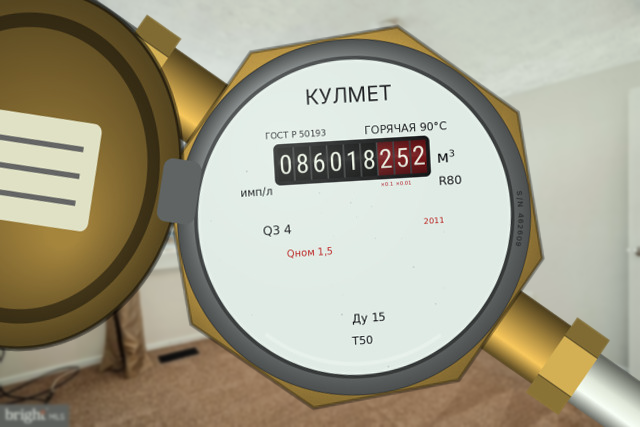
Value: **86018.252** m³
